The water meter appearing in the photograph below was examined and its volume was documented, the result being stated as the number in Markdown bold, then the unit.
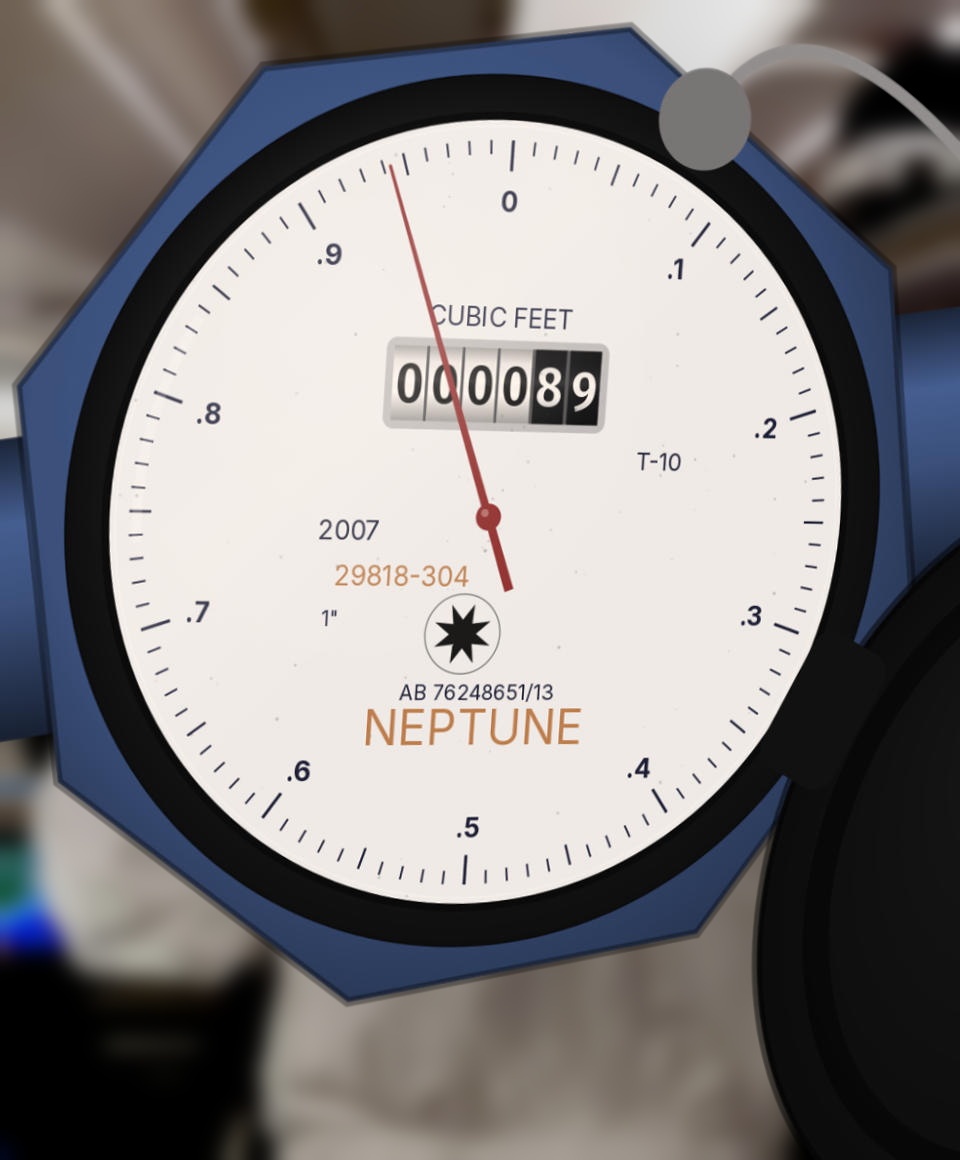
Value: **88.94** ft³
